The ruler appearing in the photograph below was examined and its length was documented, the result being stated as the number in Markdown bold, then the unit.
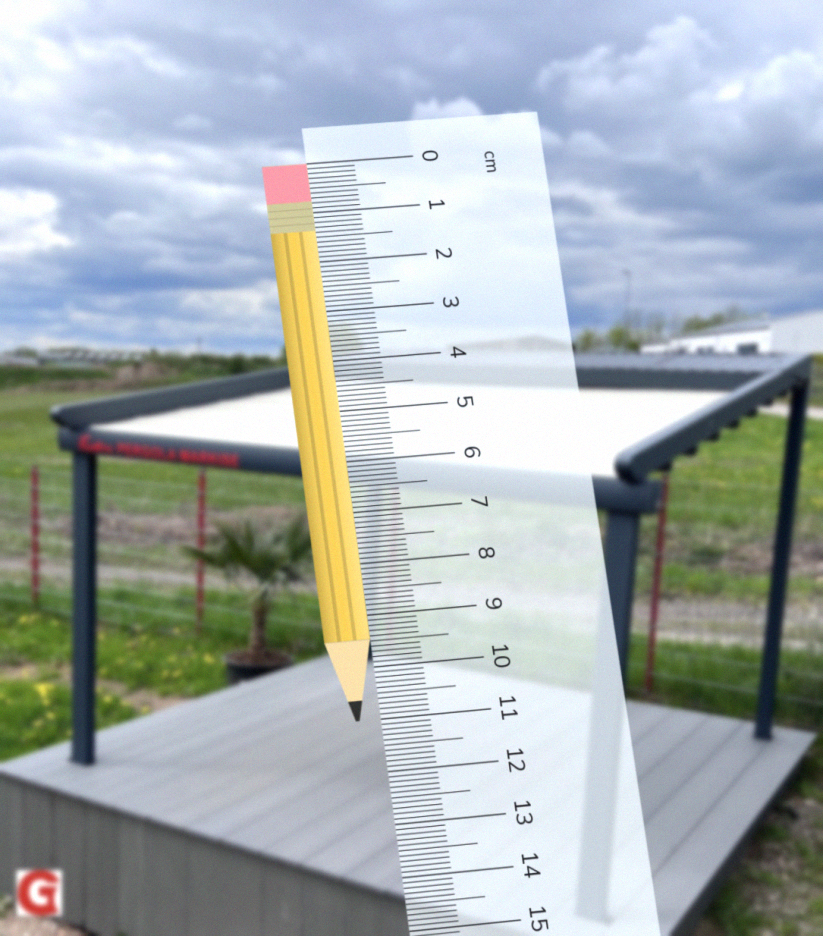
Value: **11** cm
